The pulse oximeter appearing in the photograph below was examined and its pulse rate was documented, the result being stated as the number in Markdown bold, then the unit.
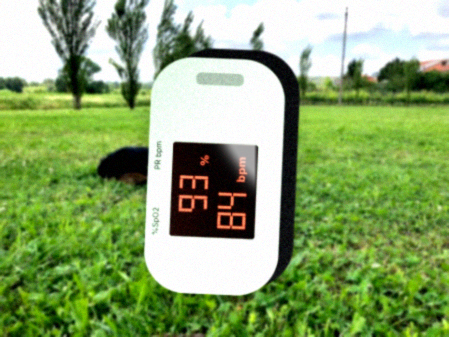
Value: **84** bpm
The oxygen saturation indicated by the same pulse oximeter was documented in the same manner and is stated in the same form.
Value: **93** %
